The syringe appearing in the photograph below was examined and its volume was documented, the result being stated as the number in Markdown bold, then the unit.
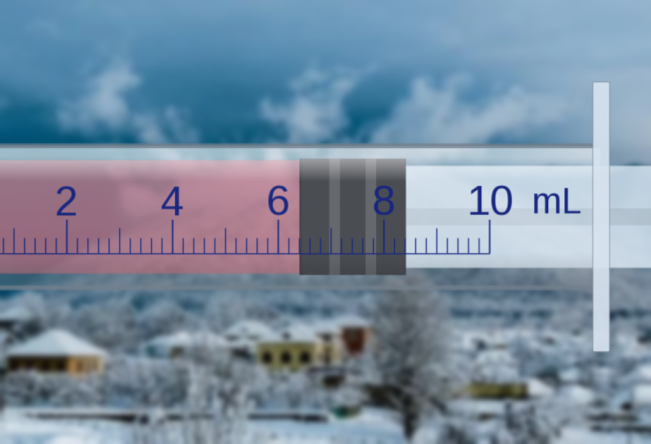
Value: **6.4** mL
